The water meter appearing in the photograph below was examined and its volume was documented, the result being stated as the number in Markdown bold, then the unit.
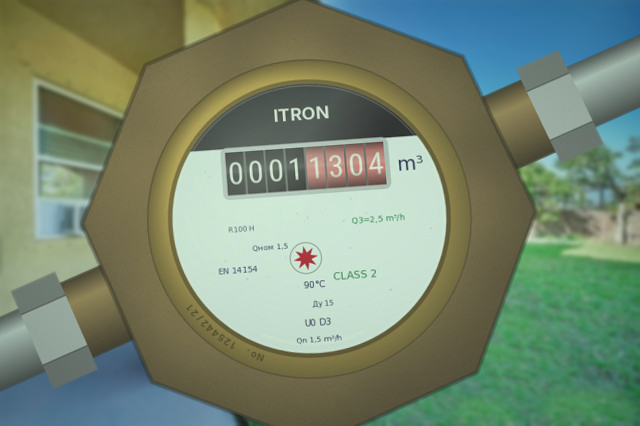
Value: **1.1304** m³
